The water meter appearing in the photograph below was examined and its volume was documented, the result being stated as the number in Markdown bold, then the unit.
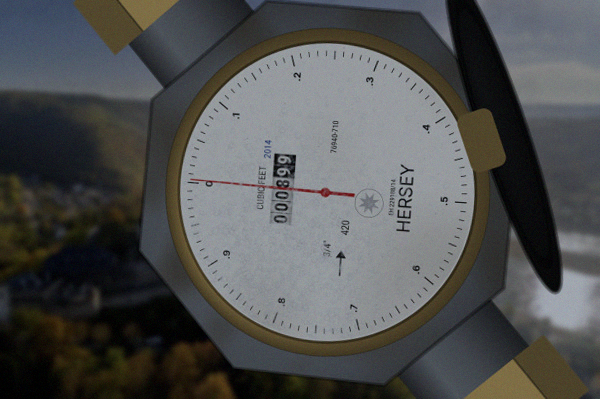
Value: **899.00** ft³
